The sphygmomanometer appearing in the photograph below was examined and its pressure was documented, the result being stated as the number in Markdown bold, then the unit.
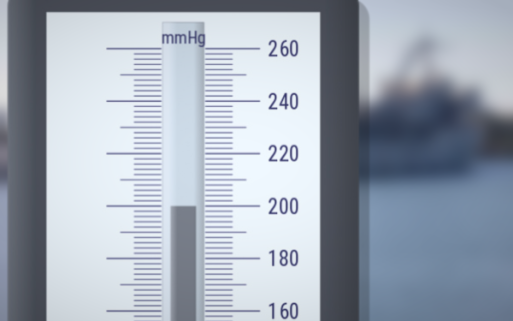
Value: **200** mmHg
